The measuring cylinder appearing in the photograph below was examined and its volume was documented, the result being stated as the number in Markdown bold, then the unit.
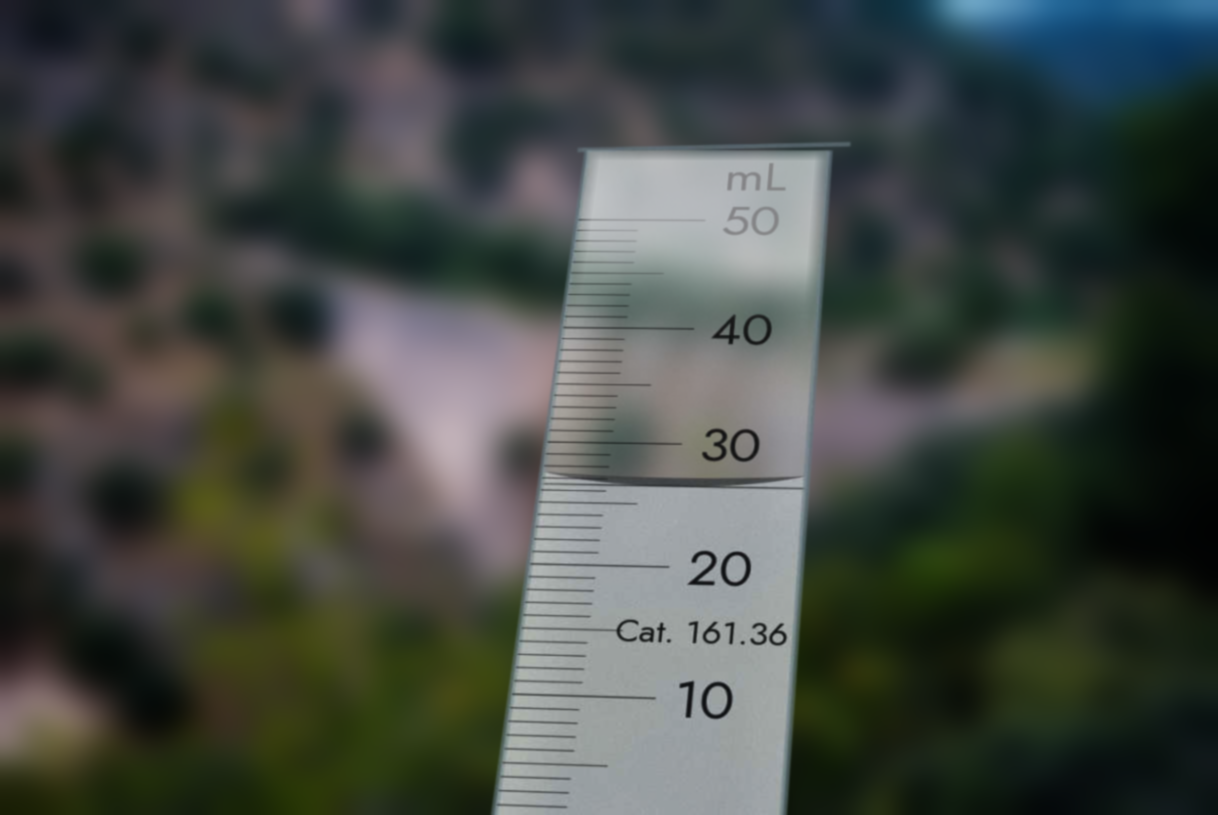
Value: **26.5** mL
